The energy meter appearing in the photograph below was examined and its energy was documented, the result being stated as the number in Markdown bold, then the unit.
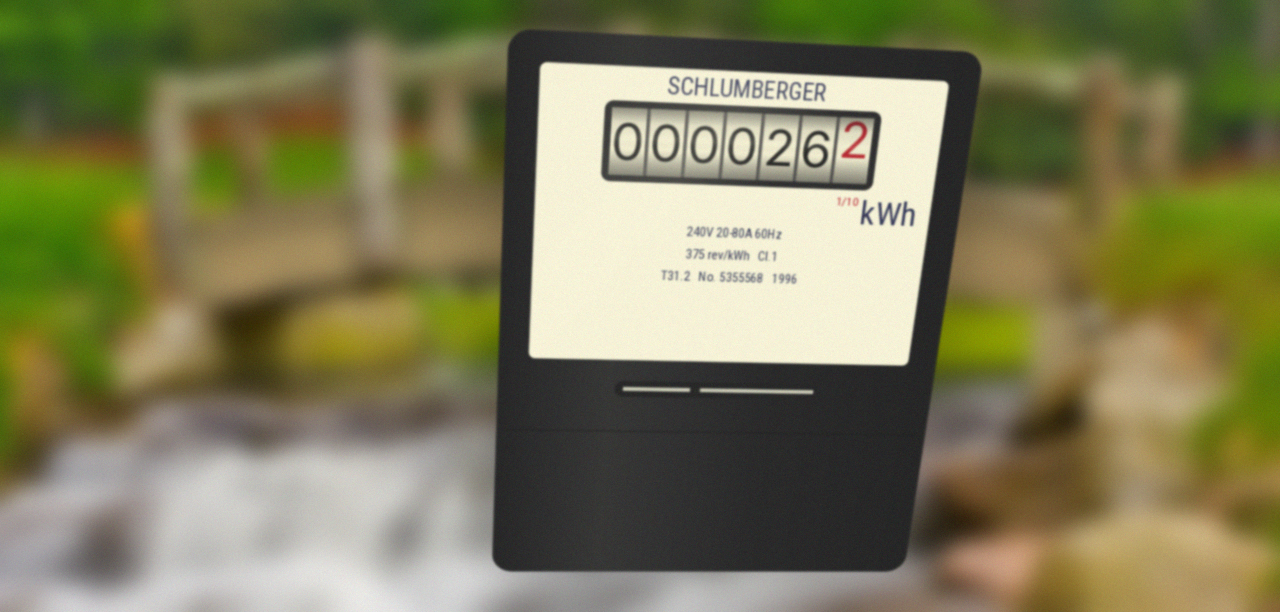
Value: **26.2** kWh
